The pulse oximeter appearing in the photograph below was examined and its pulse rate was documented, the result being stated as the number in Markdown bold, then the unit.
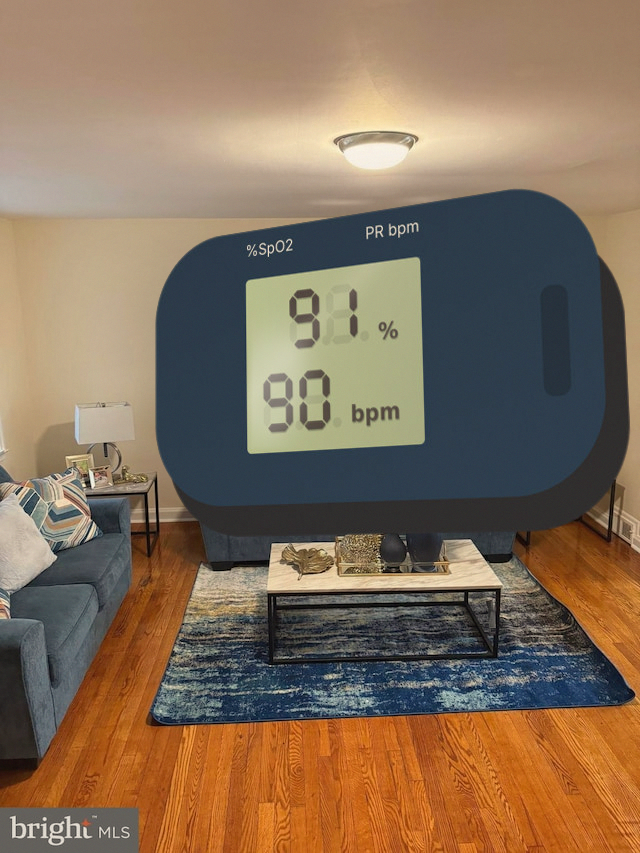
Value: **90** bpm
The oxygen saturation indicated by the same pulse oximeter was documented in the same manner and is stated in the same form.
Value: **91** %
